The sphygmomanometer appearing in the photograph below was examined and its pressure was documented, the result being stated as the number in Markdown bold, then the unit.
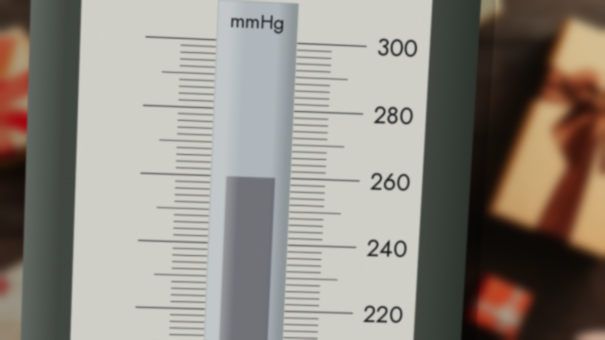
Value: **260** mmHg
